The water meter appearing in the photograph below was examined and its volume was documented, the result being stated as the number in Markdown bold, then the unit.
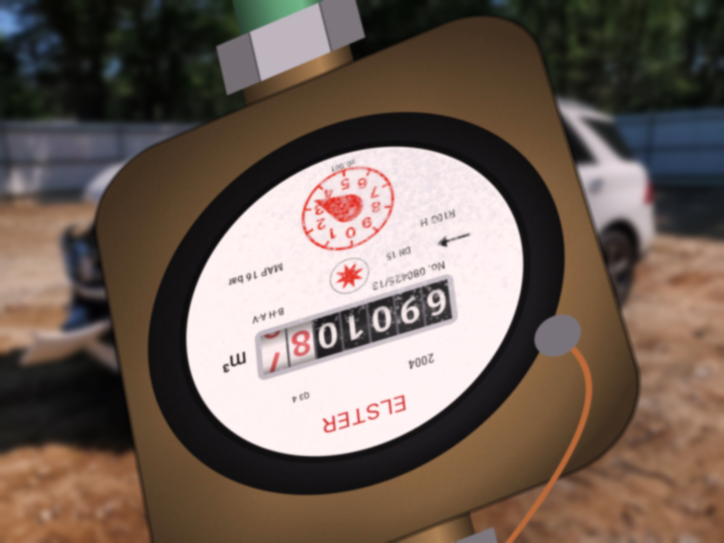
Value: **69010.873** m³
